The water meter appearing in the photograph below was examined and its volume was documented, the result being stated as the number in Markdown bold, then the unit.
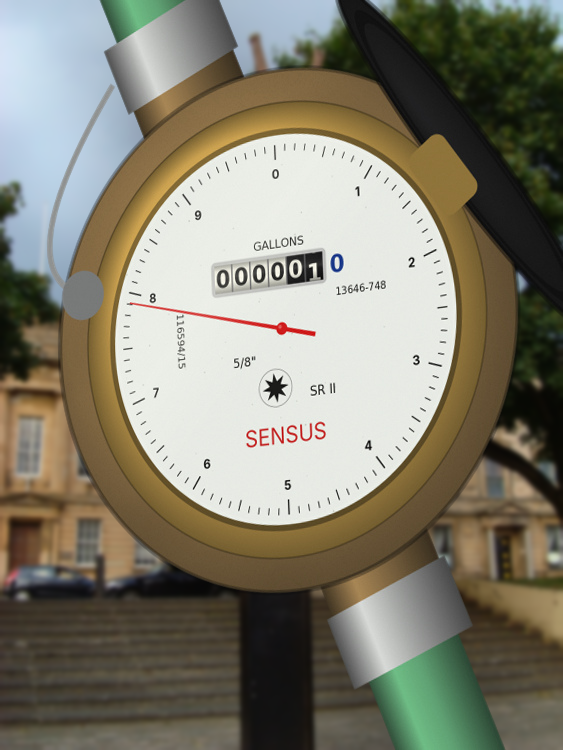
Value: **7.9** gal
